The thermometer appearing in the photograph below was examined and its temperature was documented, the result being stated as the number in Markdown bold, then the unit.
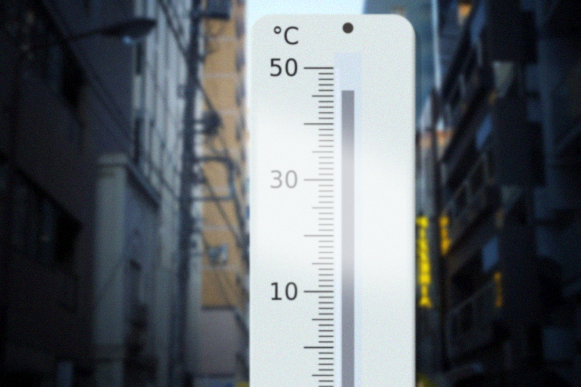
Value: **46** °C
